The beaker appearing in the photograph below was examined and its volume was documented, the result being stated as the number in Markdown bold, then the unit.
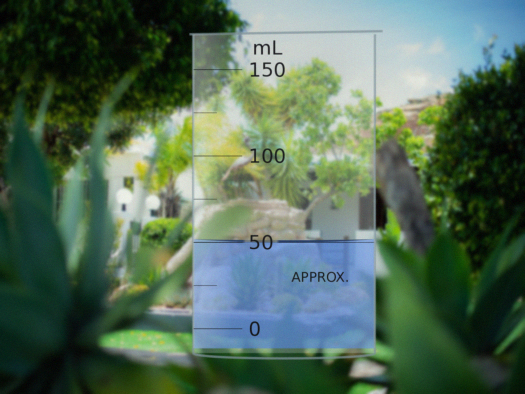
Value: **50** mL
